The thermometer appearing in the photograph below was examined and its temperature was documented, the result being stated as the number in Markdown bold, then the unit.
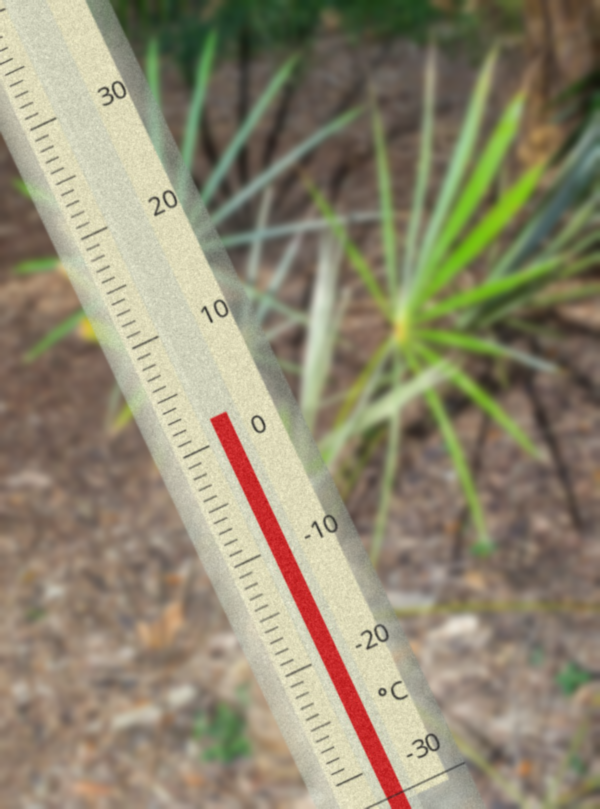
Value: **2** °C
